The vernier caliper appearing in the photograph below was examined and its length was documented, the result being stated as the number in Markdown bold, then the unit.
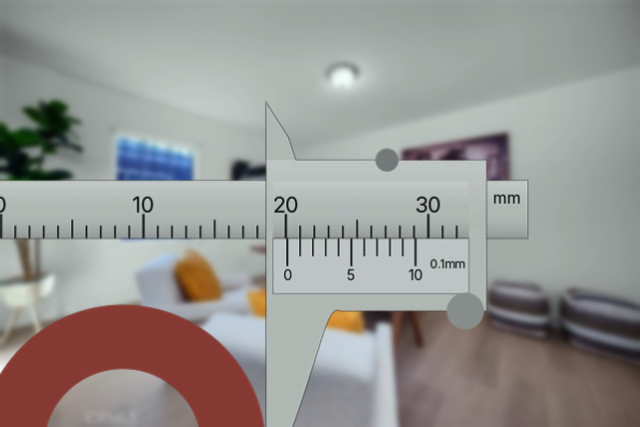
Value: **20.1** mm
